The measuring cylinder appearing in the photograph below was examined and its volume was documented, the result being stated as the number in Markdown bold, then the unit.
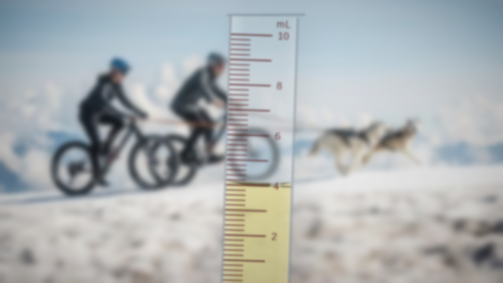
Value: **4** mL
